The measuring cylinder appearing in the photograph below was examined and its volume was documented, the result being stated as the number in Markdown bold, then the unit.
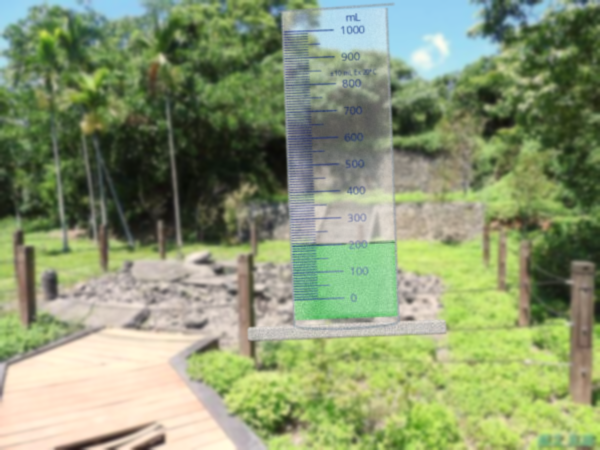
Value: **200** mL
